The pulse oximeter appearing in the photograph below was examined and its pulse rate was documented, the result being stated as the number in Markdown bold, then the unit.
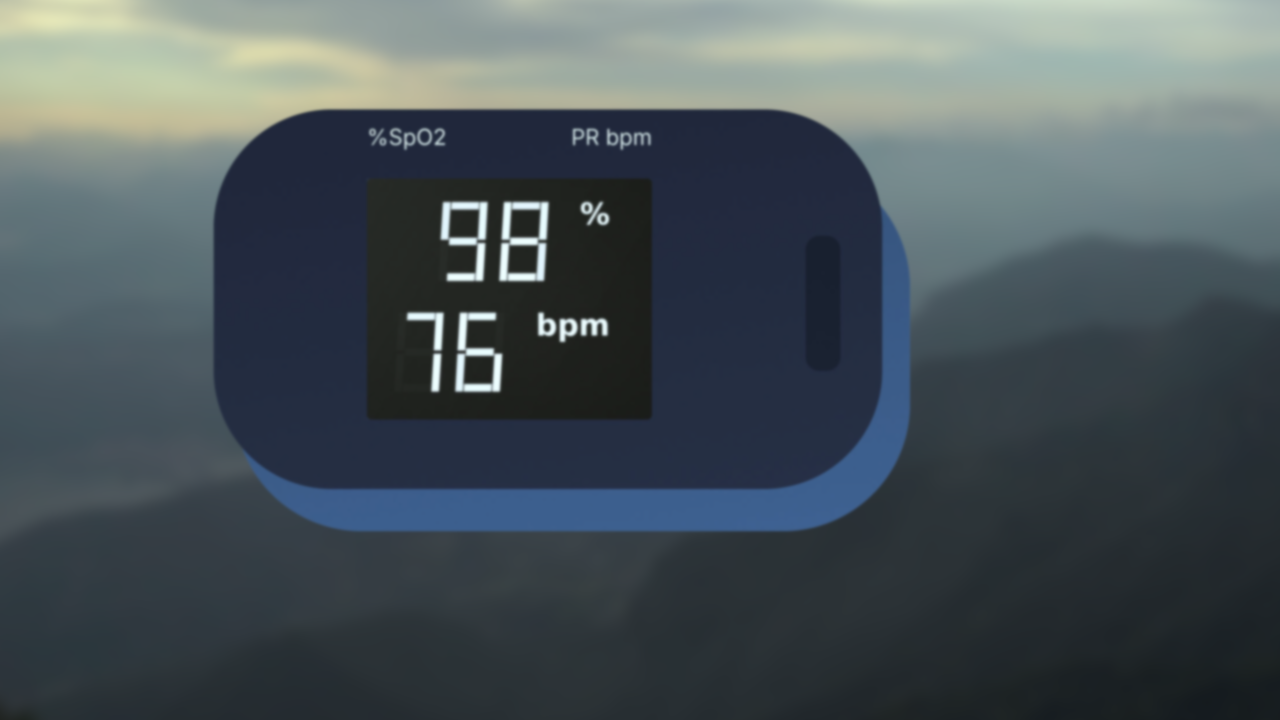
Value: **76** bpm
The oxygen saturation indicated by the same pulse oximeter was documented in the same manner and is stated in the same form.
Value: **98** %
